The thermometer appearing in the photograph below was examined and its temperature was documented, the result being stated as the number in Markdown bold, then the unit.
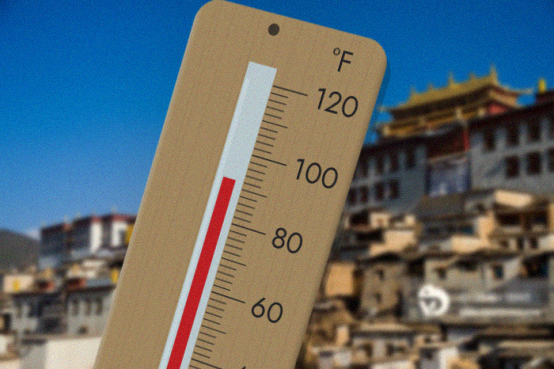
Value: **92** °F
